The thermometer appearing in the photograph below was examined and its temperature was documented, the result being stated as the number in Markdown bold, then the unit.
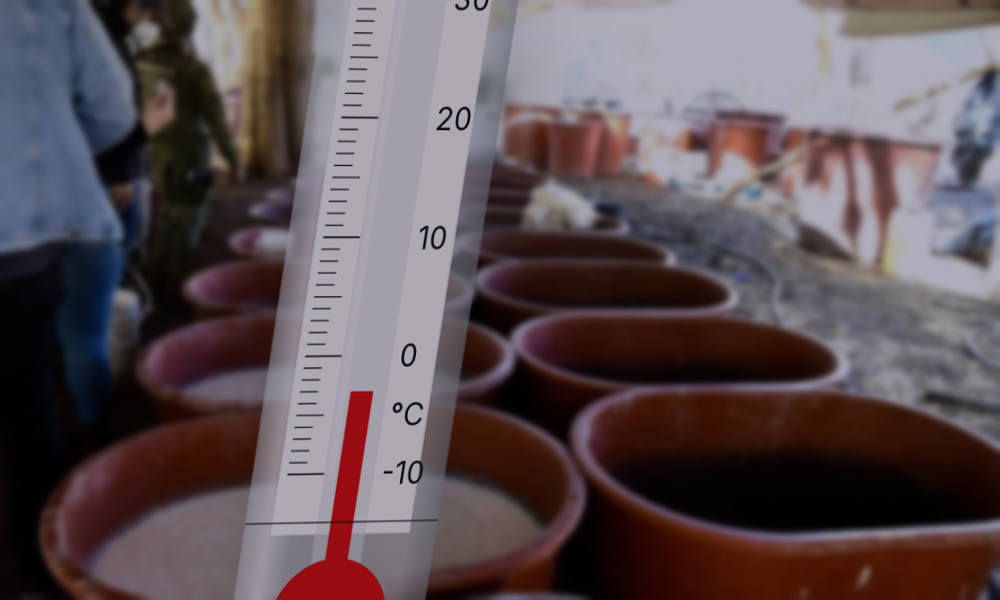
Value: **-3** °C
